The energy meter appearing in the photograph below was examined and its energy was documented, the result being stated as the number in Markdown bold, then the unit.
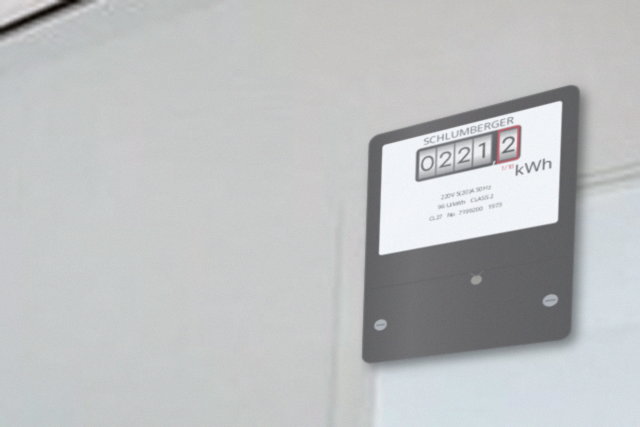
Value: **221.2** kWh
